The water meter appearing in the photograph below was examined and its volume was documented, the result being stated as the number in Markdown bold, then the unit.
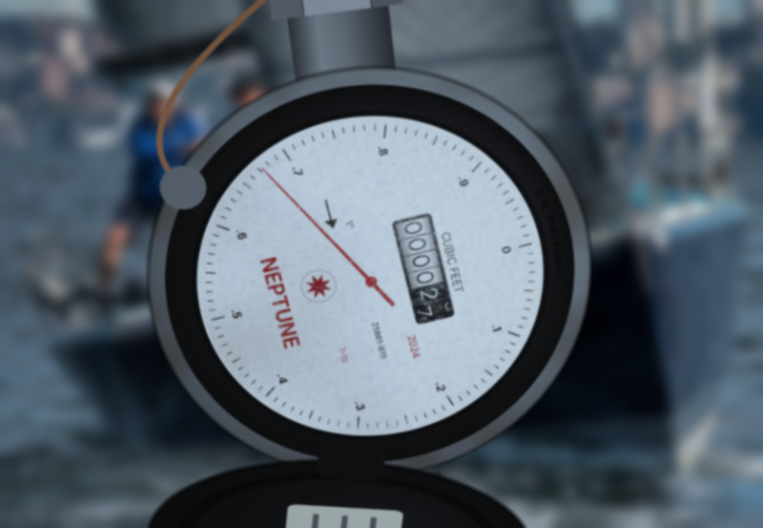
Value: **26.67** ft³
